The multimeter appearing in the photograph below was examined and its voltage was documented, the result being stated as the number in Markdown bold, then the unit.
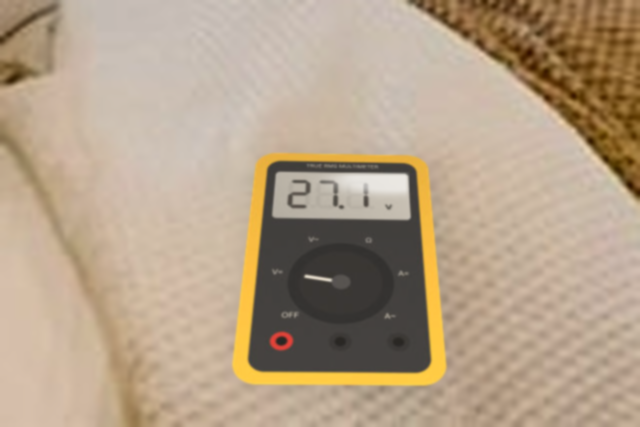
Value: **27.1** V
